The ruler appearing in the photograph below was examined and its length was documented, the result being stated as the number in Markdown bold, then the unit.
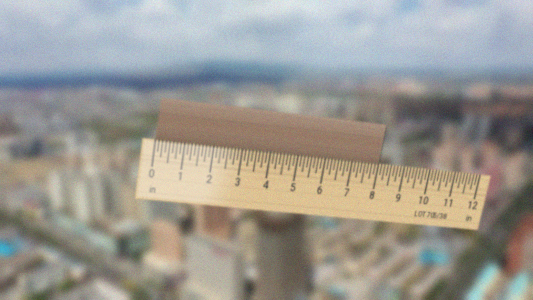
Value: **8** in
